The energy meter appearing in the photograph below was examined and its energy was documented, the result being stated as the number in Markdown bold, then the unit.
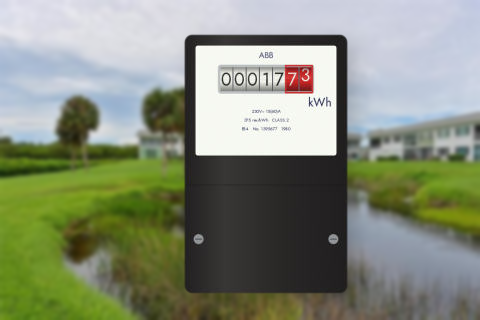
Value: **17.73** kWh
